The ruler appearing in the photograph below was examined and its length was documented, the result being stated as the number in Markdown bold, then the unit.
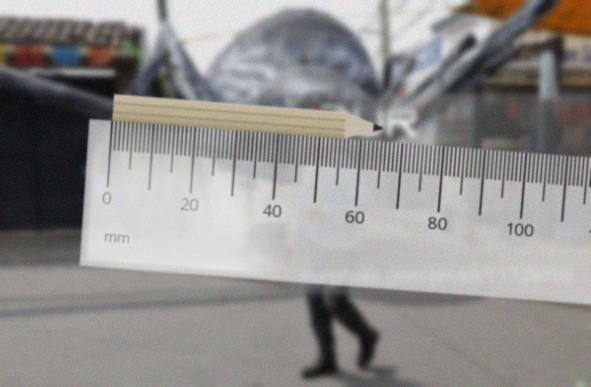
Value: **65** mm
